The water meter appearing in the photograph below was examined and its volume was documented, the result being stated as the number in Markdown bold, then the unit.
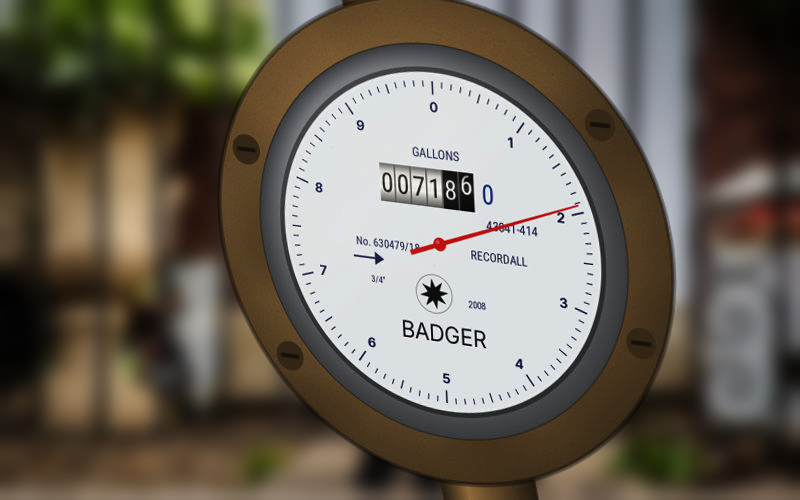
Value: **71861.9** gal
